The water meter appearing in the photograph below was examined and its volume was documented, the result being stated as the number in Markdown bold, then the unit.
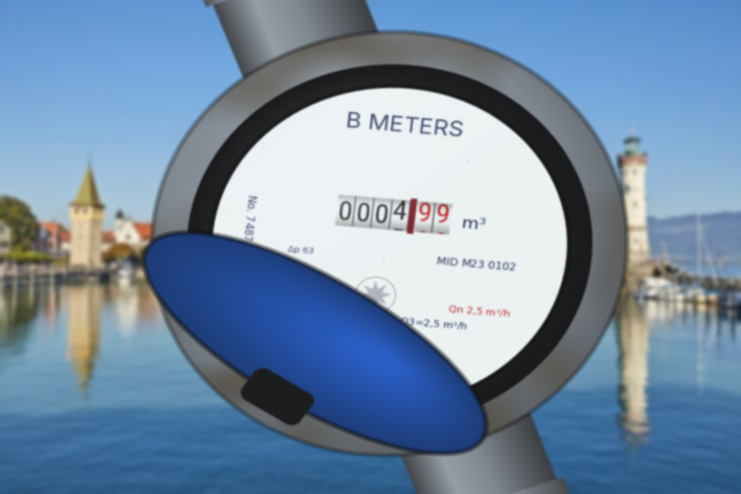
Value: **4.99** m³
